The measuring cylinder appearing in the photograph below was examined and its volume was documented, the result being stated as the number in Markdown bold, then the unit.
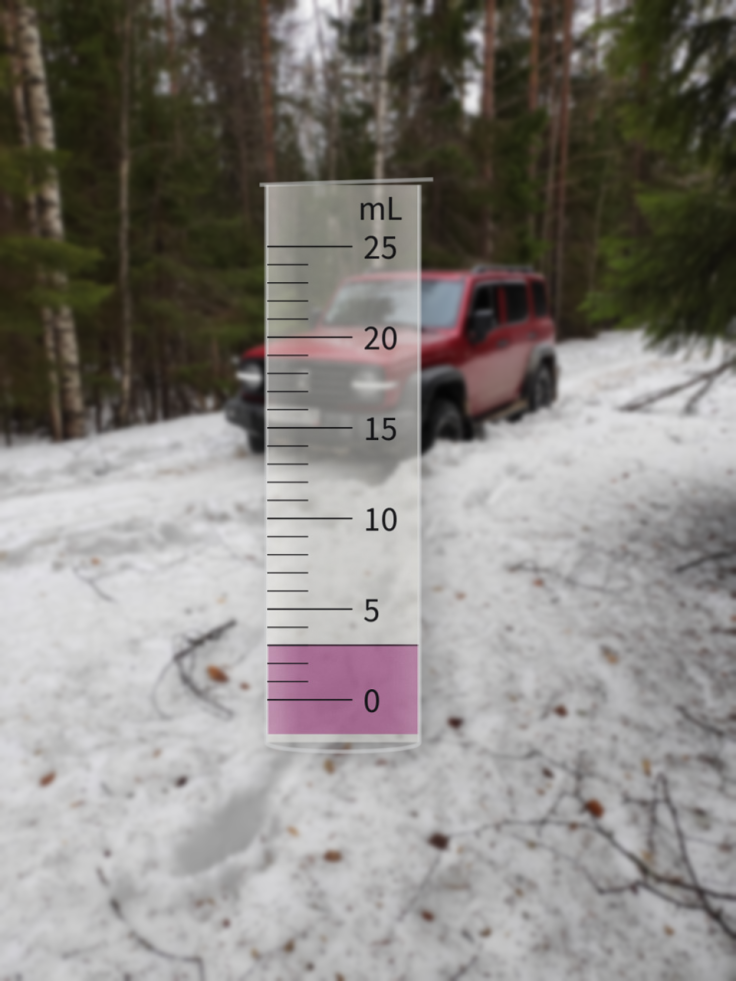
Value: **3** mL
